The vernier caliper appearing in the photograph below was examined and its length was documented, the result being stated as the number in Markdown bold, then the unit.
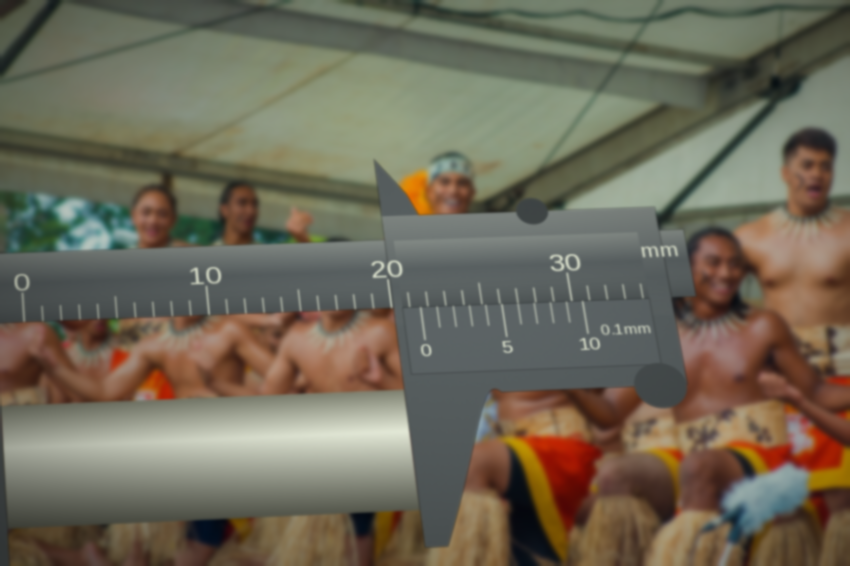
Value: **21.6** mm
